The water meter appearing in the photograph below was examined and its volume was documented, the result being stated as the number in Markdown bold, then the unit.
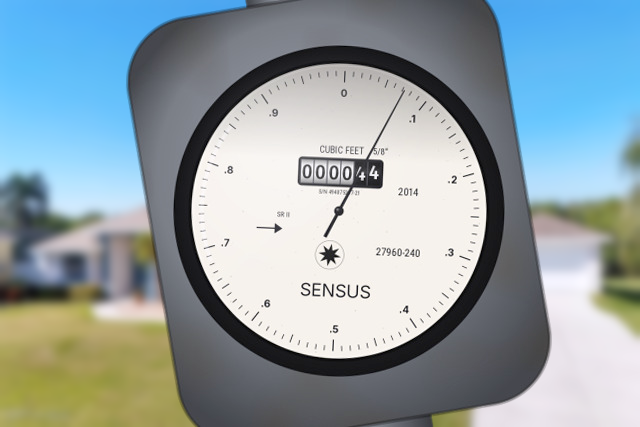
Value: **44.07** ft³
